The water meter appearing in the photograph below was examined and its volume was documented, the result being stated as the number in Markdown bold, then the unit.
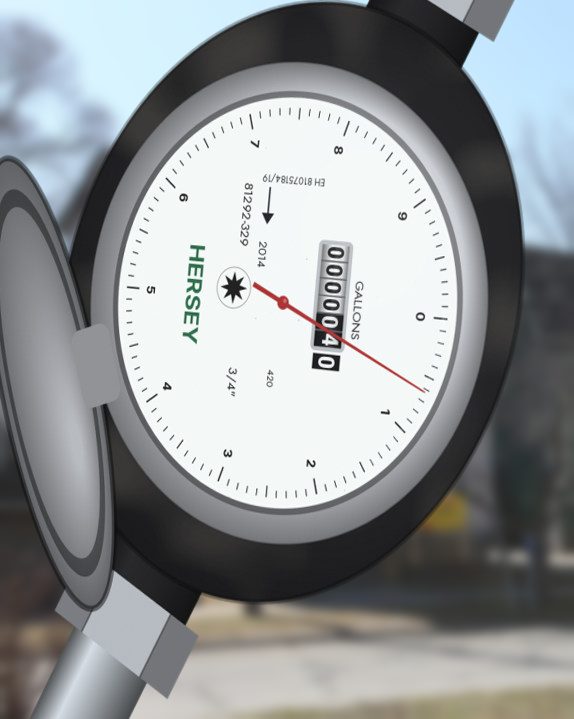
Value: **40.6** gal
